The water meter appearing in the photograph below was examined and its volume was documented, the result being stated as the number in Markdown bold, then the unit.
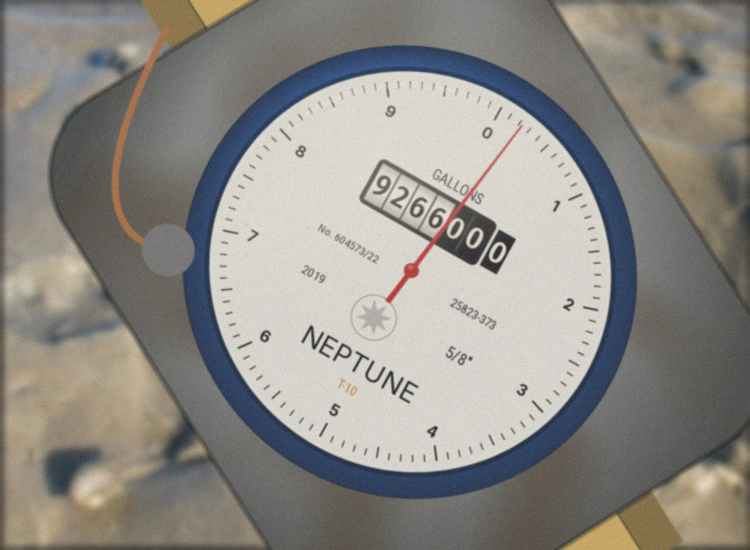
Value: **9266000.2** gal
